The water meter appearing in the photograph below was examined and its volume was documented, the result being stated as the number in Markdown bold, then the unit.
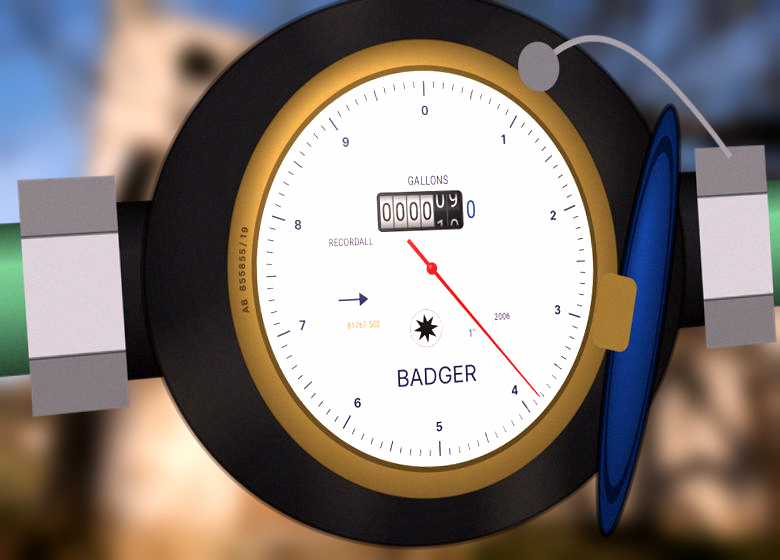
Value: **93.8** gal
